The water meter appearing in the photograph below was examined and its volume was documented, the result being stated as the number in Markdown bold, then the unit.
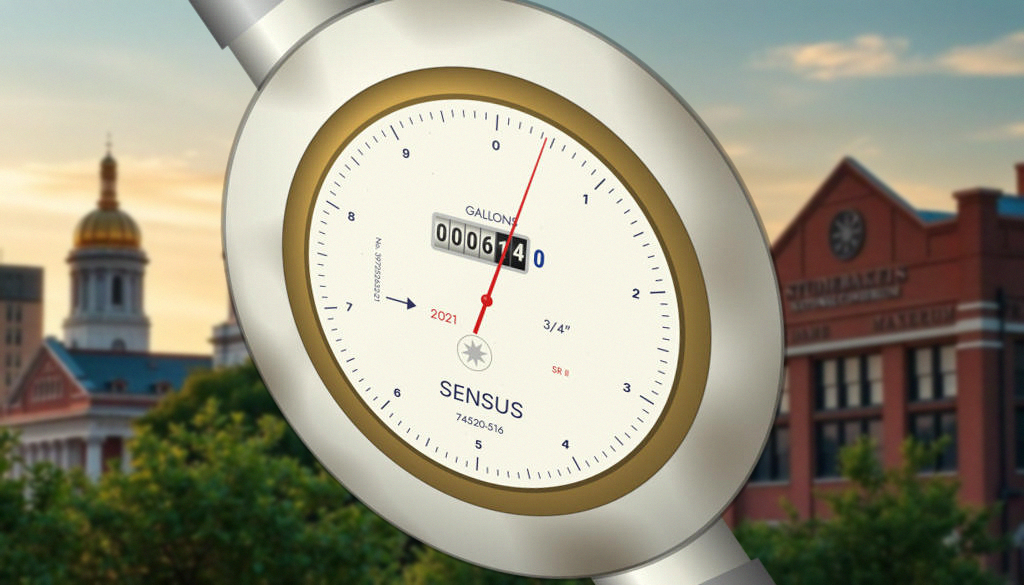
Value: **6140.4** gal
